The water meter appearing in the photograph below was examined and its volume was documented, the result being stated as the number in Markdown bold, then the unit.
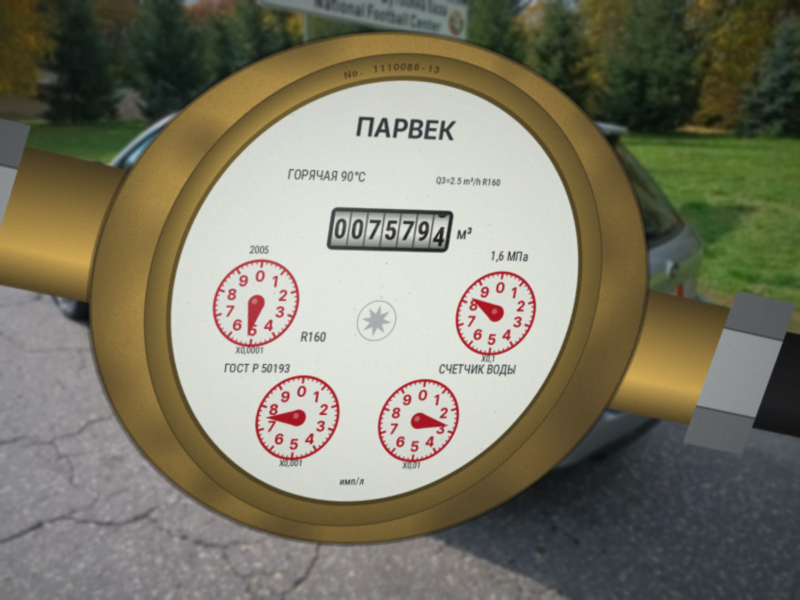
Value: **75793.8275** m³
